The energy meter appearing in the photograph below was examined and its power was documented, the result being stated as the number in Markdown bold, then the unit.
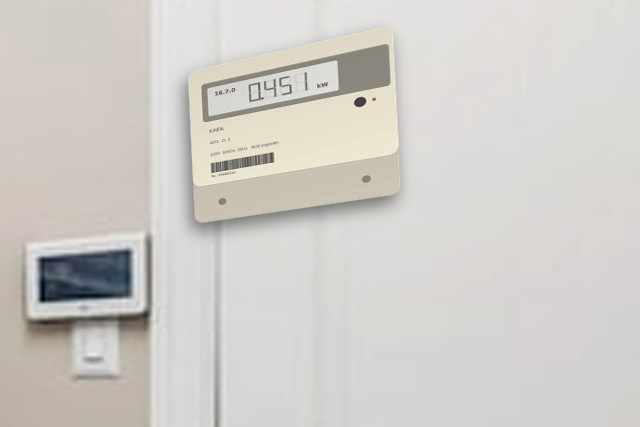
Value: **0.451** kW
